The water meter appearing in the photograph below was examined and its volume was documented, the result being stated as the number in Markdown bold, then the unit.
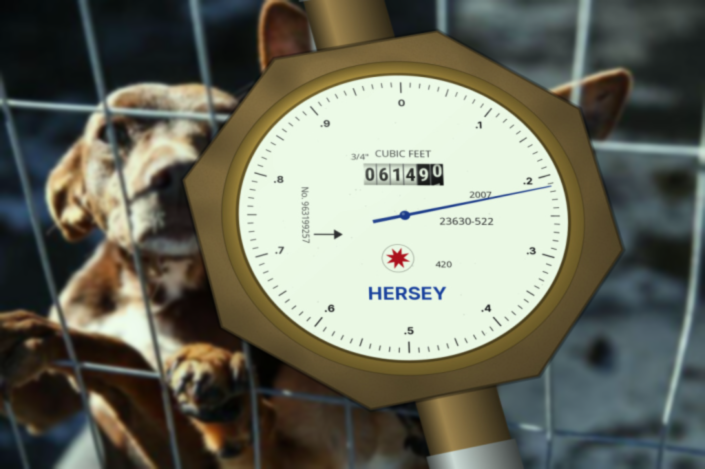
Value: **61490.21** ft³
